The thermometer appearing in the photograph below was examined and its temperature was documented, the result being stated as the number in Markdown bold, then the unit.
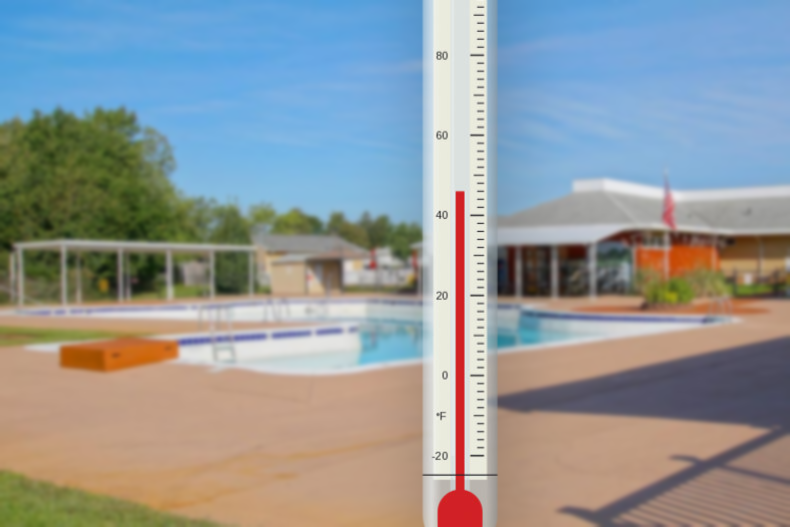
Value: **46** °F
